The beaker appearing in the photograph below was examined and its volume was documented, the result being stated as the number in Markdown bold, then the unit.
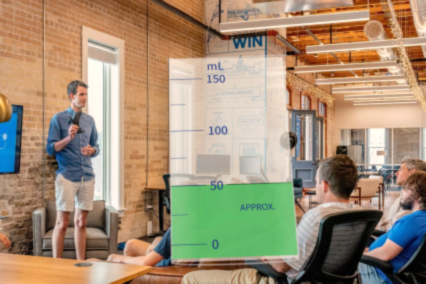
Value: **50** mL
